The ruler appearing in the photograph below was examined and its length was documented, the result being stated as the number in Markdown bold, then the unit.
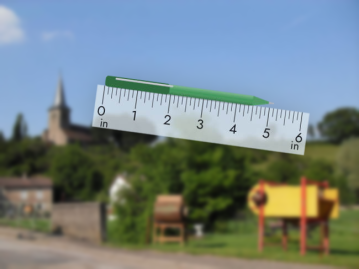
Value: **5.125** in
